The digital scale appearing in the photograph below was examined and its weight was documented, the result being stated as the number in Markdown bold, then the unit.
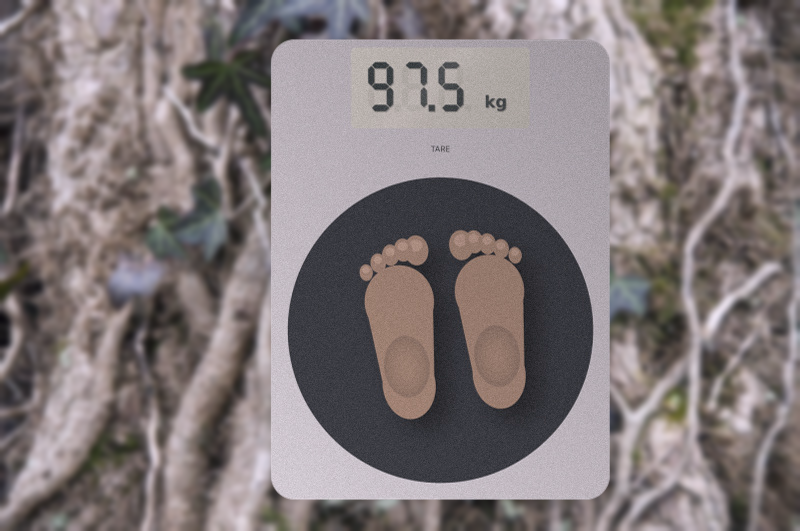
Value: **97.5** kg
